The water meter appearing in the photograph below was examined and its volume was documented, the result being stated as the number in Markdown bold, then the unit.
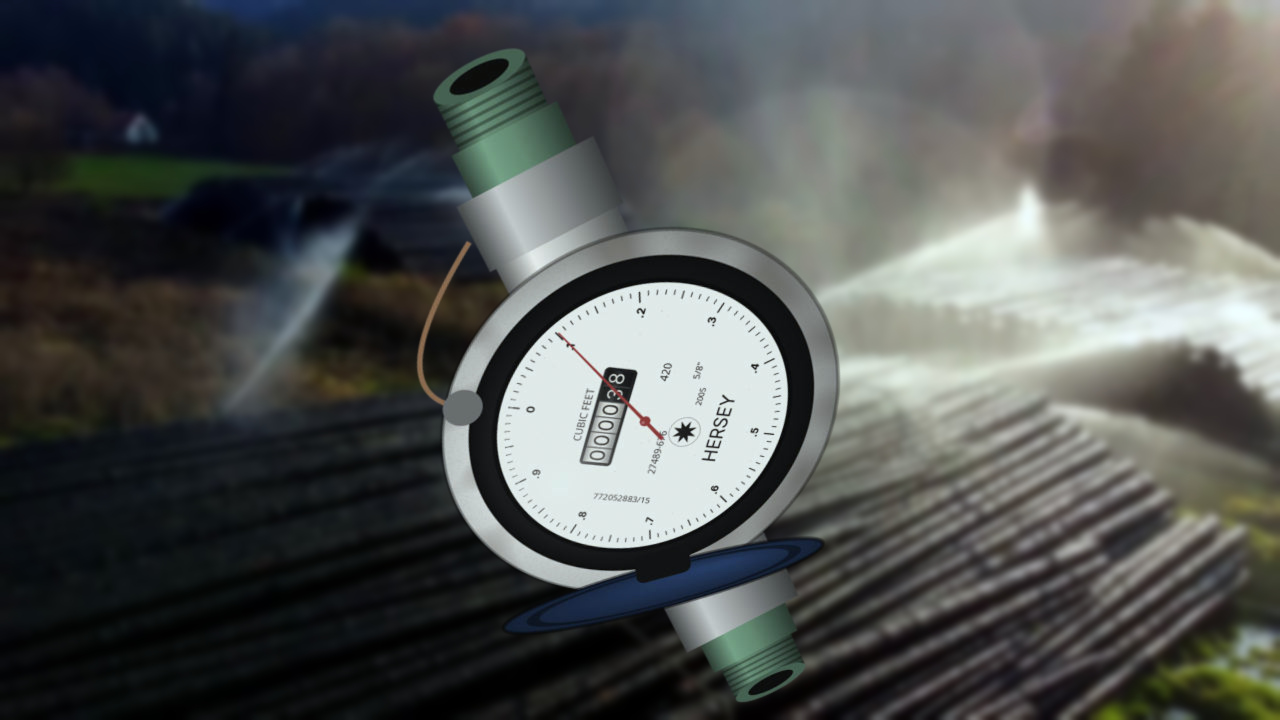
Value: **38.10** ft³
